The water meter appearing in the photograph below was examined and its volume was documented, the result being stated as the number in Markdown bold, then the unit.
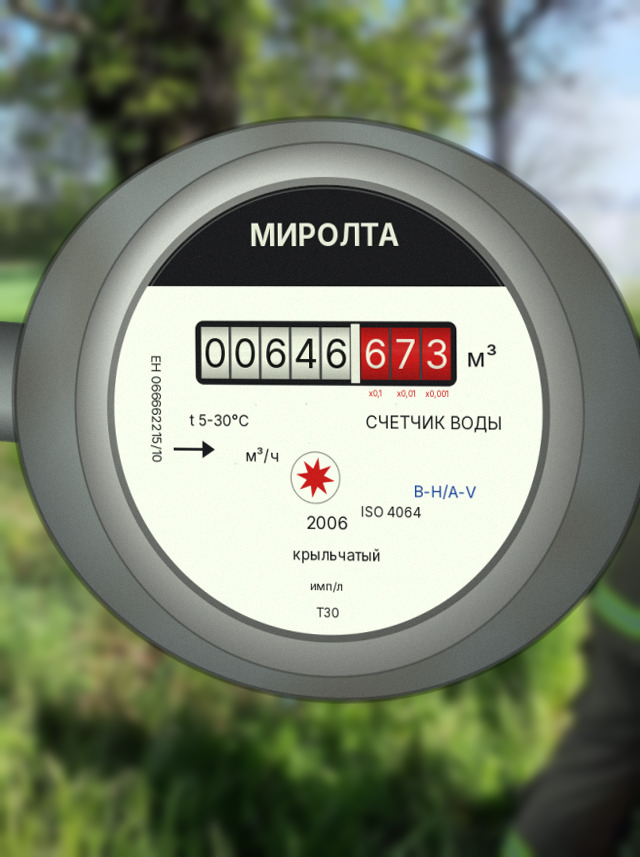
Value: **646.673** m³
